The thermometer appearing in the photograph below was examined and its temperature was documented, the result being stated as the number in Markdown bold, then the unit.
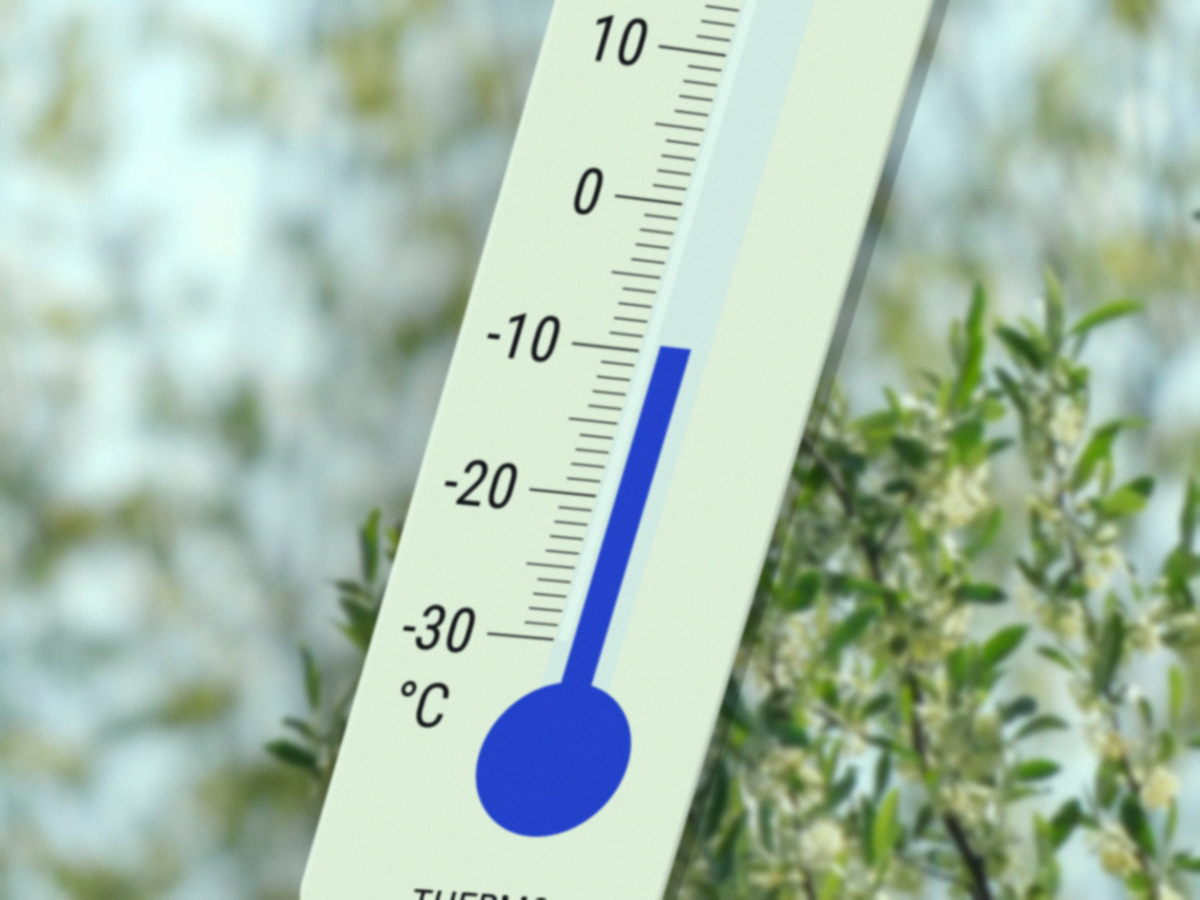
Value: **-9.5** °C
